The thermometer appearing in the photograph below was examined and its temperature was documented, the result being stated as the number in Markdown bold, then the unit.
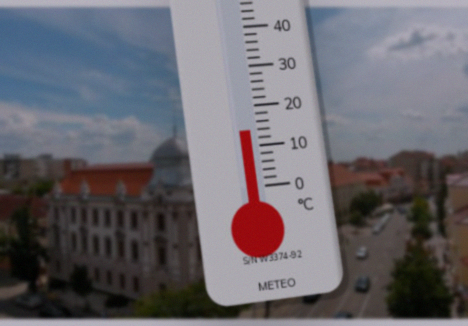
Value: **14** °C
